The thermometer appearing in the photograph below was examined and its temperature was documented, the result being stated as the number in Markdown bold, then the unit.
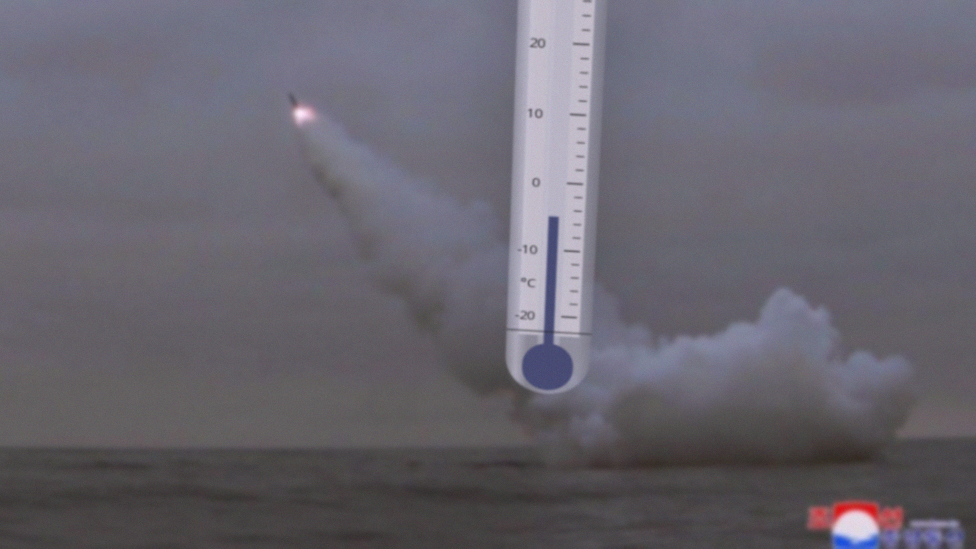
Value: **-5** °C
